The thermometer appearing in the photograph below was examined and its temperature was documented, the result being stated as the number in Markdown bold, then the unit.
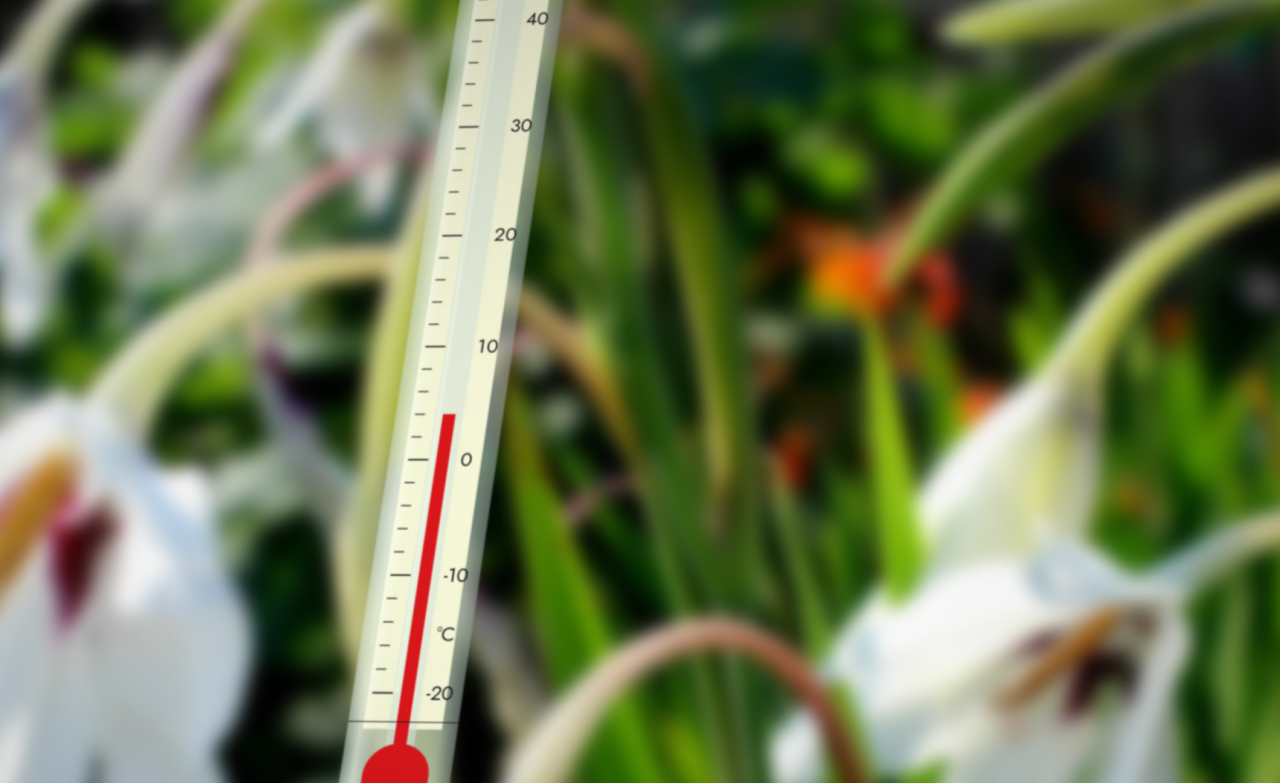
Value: **4** °C
